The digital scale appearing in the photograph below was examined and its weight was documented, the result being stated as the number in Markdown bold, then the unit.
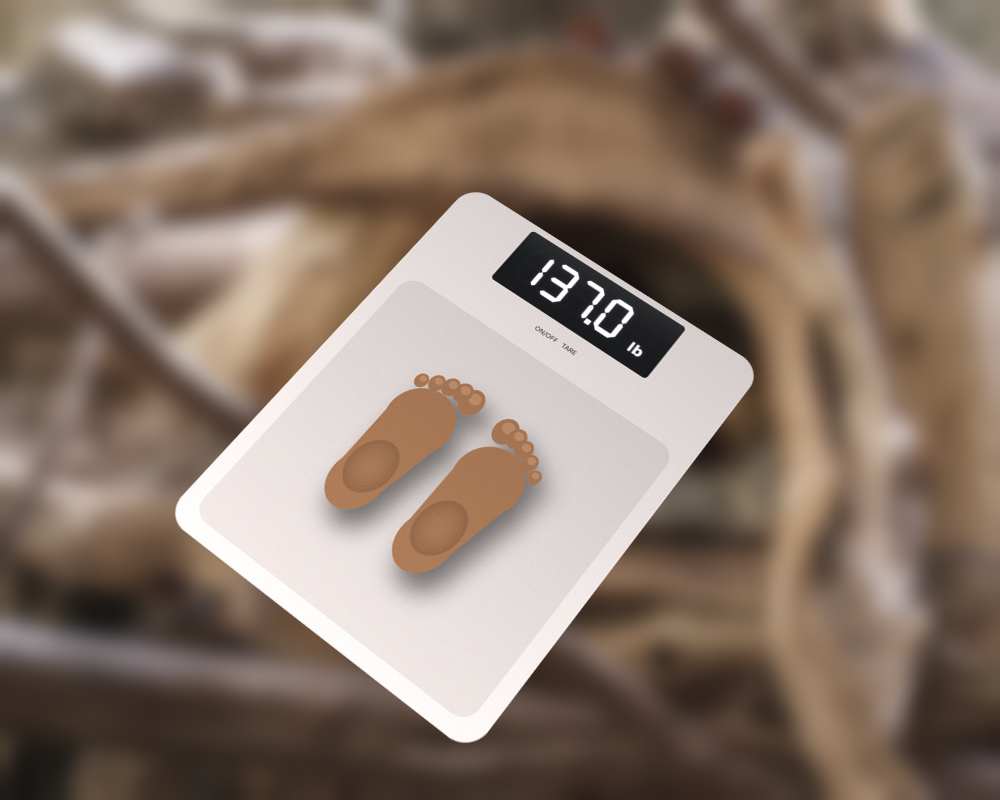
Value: **137.0** lb
